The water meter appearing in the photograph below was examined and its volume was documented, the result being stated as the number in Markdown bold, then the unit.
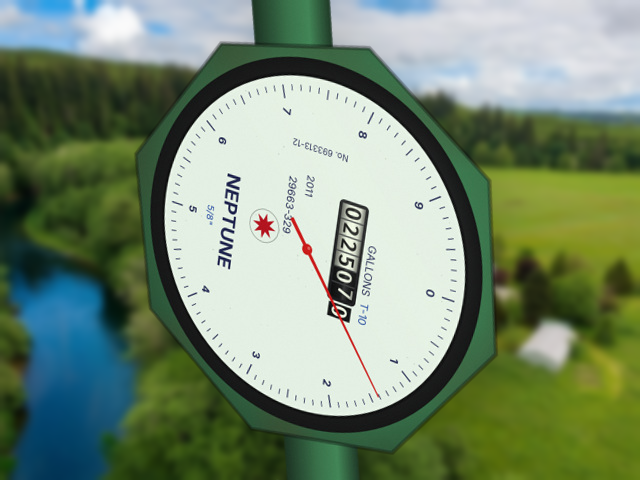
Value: **225071.4** gal
